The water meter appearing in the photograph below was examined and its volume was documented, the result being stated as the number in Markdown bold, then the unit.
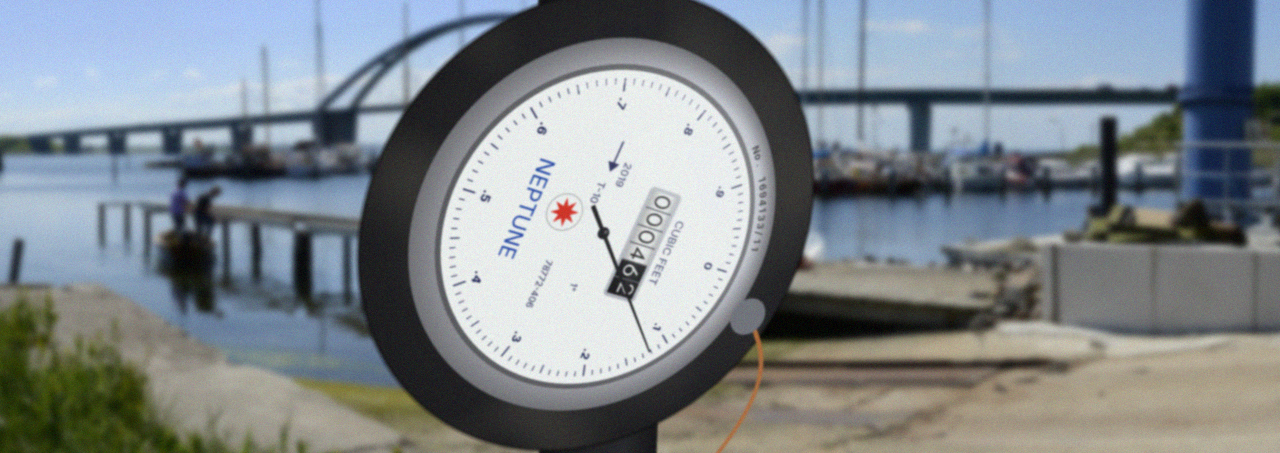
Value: **462.12** ft³
